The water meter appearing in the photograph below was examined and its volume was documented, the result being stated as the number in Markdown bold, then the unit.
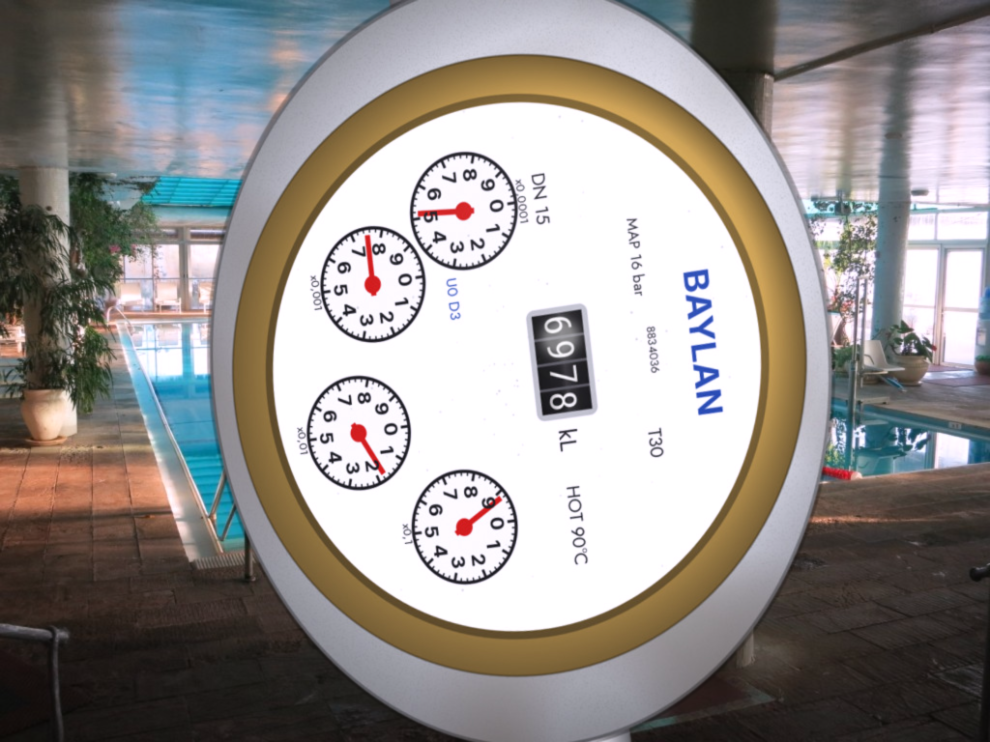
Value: **6977.9175** kL
